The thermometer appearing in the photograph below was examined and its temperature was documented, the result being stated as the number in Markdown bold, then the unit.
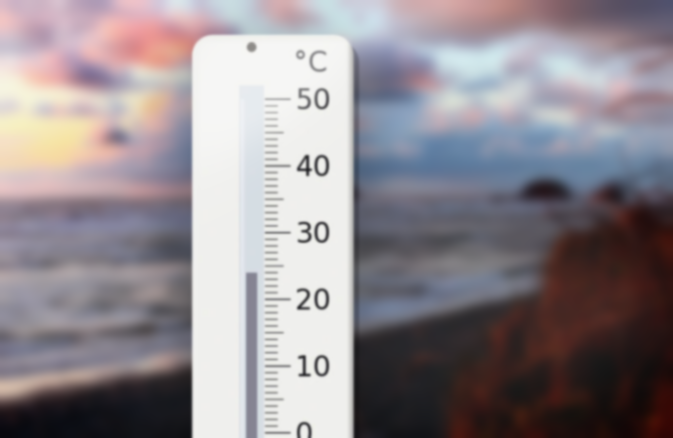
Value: **24** °C
